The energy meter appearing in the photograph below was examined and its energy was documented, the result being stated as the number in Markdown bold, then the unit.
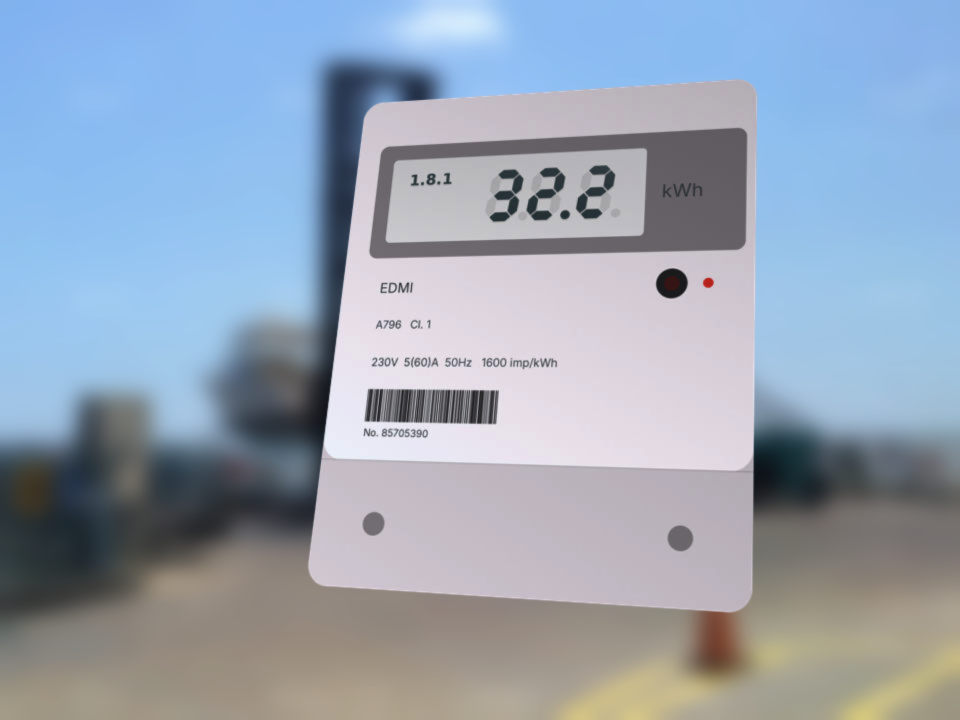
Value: **32.2** kWh
